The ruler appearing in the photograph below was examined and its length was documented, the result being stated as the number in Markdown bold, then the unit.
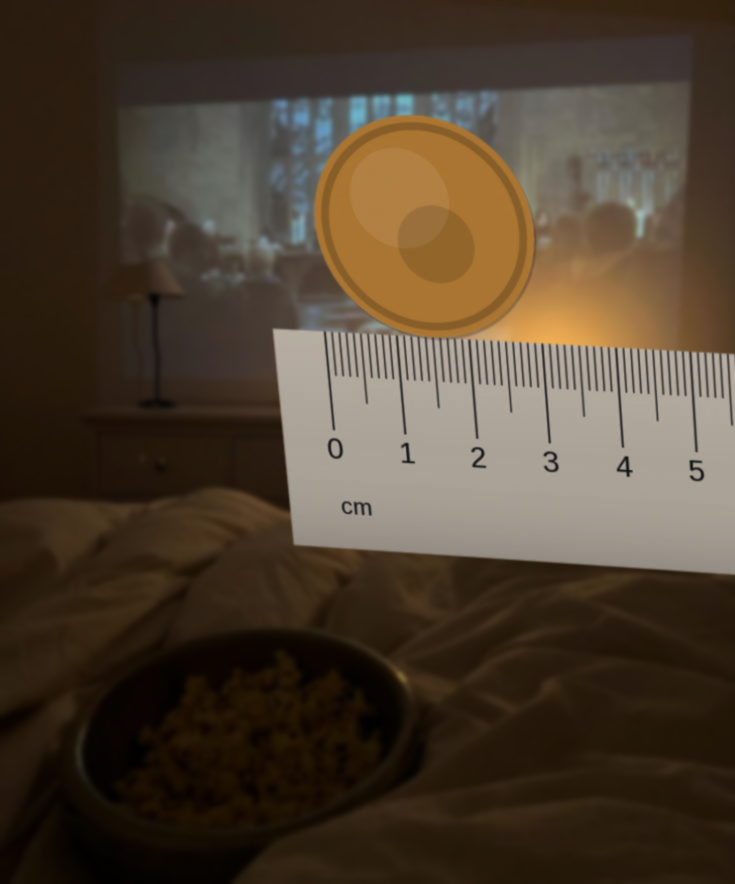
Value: **3** cm
